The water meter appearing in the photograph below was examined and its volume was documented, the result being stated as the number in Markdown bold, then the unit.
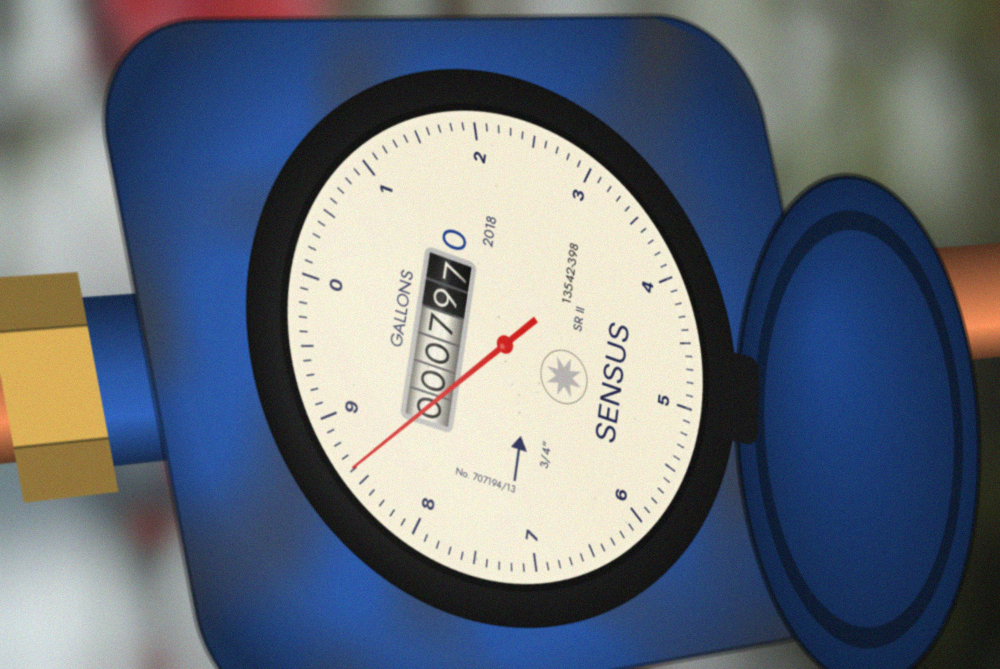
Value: **7968.6** gal
